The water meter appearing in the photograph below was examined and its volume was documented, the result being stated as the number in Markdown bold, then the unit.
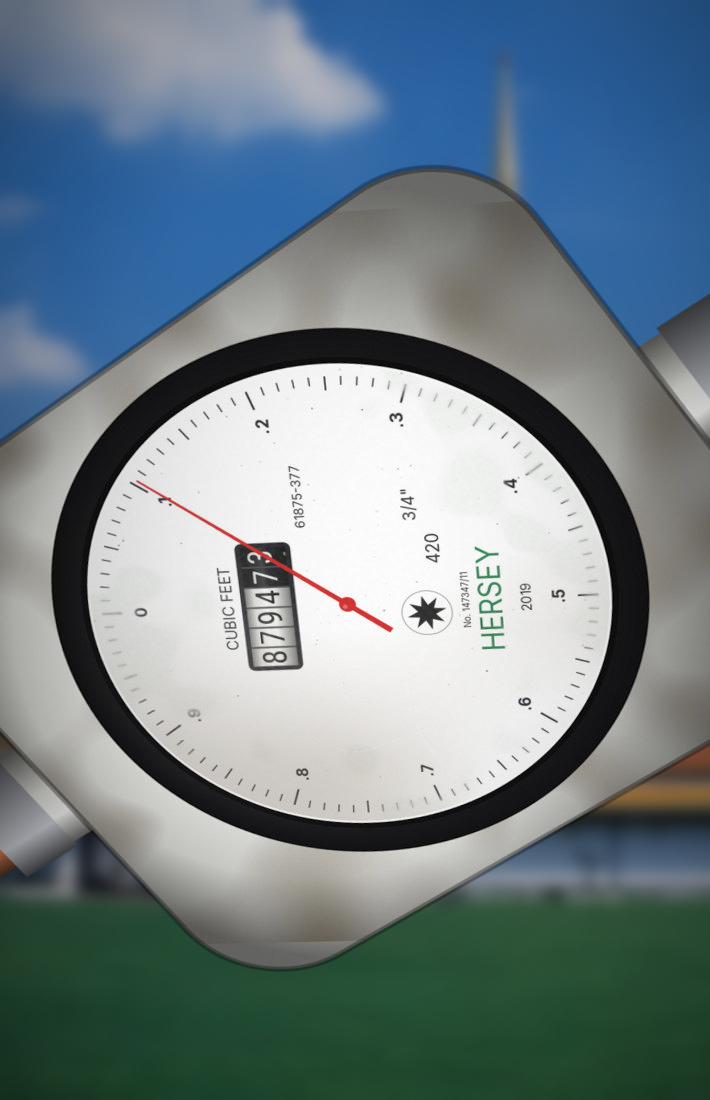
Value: **879473.10** ft³
